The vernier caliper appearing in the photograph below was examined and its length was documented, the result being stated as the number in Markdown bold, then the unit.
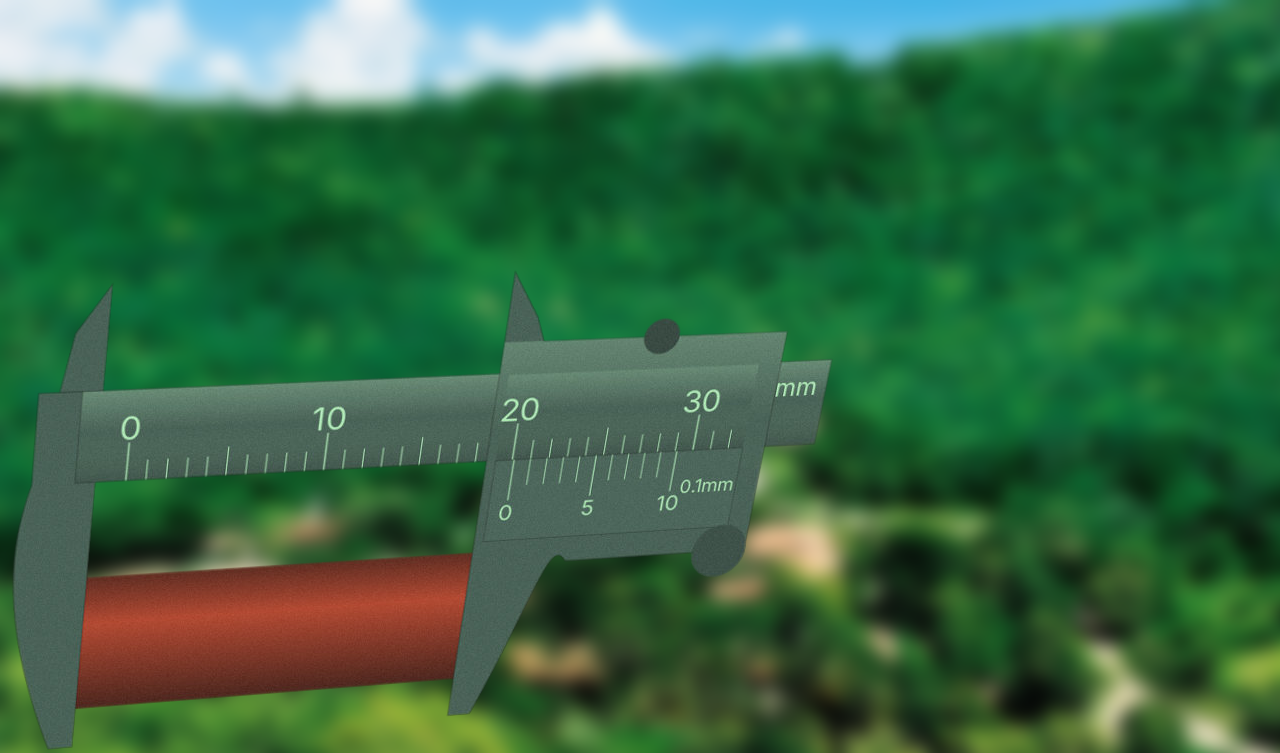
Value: **20.1** mm
